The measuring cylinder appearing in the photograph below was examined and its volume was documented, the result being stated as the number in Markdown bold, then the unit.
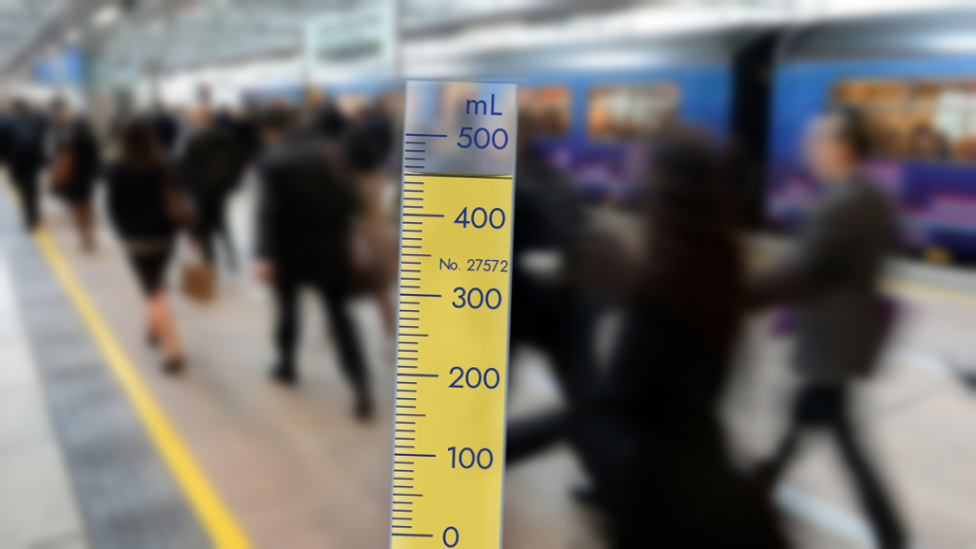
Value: **450** mL
